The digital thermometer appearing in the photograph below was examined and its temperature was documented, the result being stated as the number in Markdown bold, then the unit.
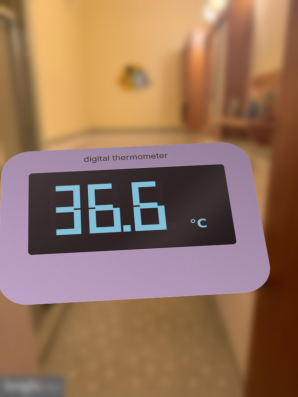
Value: **36.6** °C
